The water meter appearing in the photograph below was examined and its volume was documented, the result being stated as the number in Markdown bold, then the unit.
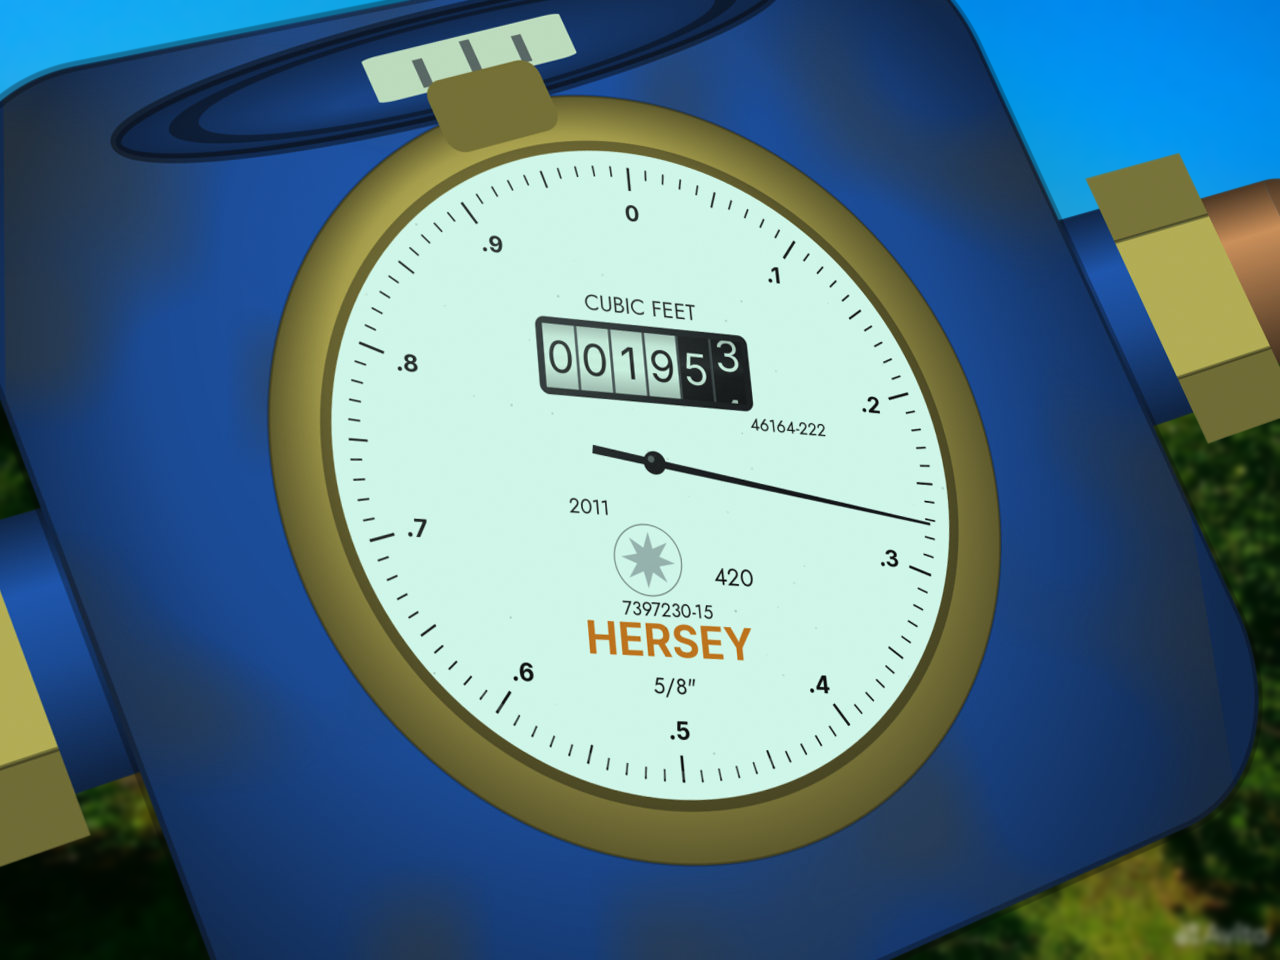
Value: **1953.27** ft³
